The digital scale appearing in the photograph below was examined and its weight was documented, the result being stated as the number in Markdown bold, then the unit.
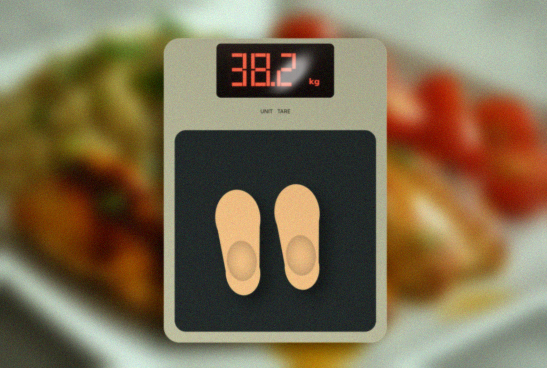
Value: **38.2** kg
